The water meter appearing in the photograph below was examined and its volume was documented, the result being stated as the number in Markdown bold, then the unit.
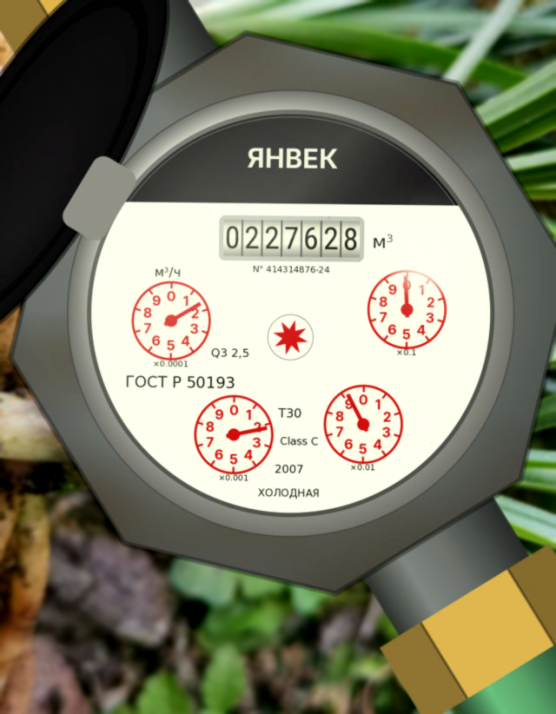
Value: **227627.9921** m³
